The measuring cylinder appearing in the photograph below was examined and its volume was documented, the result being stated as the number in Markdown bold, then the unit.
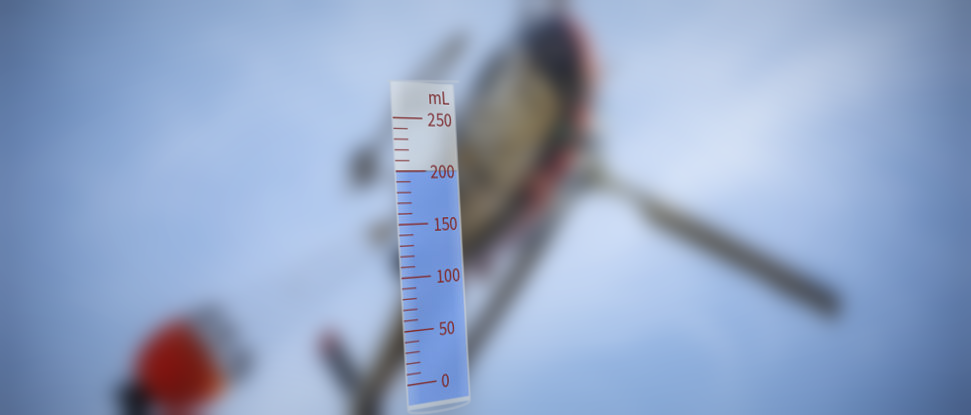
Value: **200** mL
